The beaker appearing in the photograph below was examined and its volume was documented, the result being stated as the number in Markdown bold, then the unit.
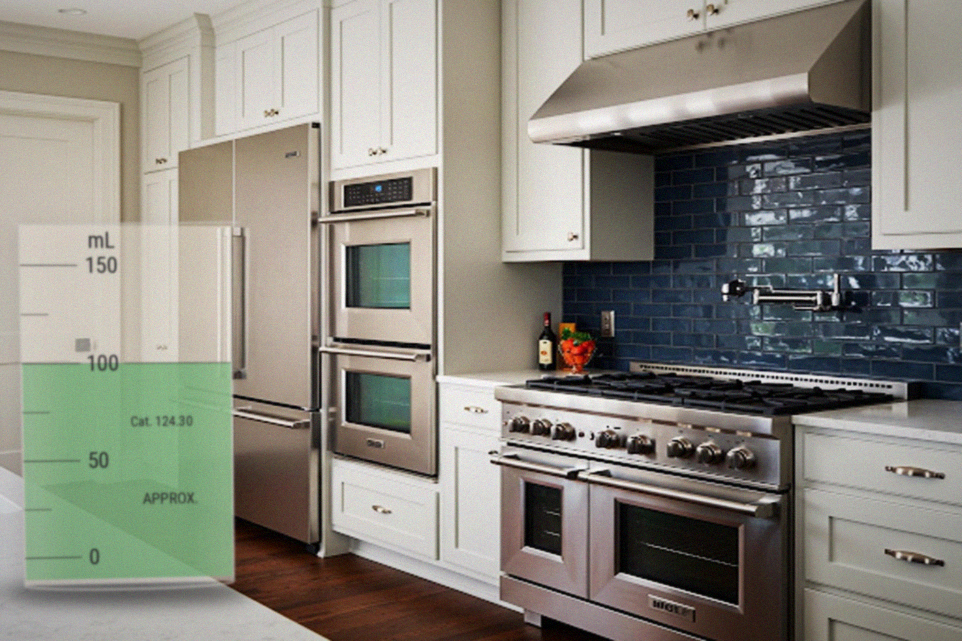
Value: **100** mL
